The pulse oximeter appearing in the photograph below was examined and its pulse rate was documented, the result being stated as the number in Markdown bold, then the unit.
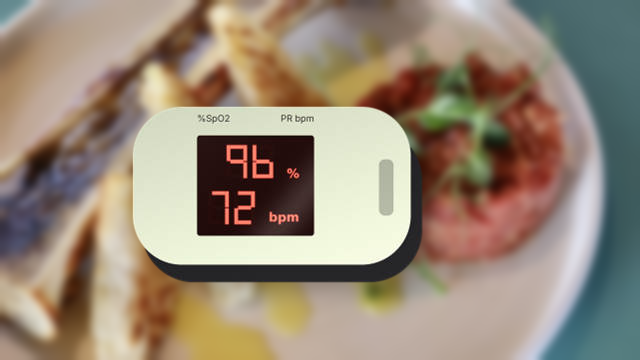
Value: **72** bpm
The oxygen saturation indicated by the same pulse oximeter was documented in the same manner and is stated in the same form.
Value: **96** %
